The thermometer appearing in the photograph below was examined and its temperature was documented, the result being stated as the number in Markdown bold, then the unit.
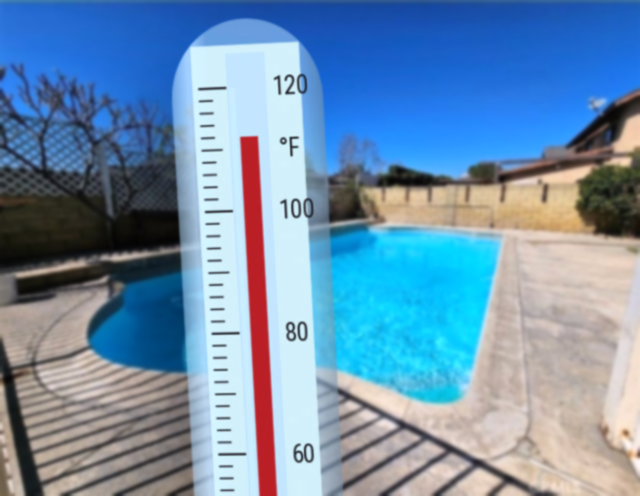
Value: **112** °F
